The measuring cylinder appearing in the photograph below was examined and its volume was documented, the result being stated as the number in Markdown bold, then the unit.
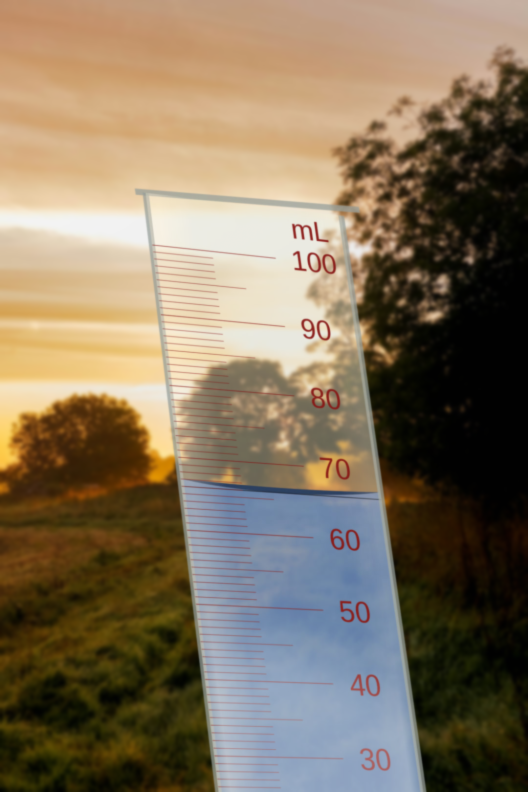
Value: **66** mL
